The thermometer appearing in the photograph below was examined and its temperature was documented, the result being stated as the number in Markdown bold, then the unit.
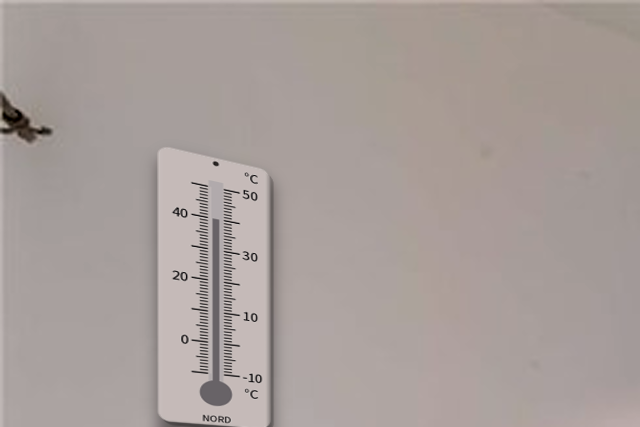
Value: **40** °C
